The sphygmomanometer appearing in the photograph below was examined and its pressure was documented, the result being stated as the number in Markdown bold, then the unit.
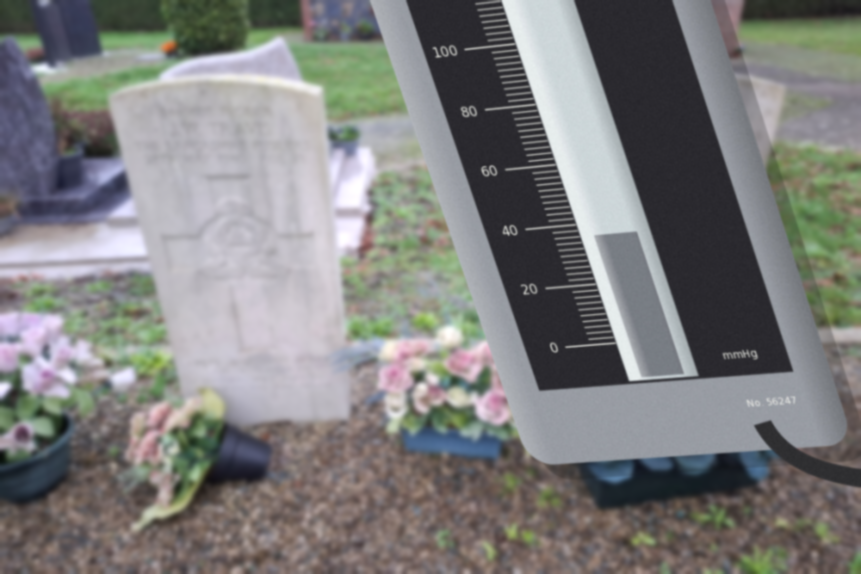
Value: **36** mmHg
